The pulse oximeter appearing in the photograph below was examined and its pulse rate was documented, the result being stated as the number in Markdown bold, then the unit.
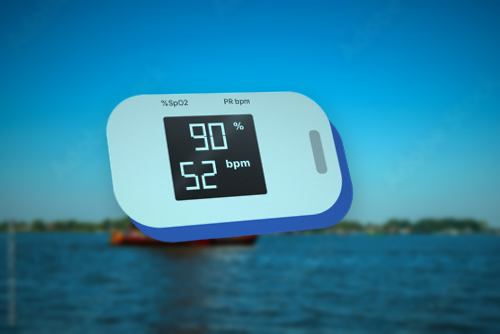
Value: **52** bpm
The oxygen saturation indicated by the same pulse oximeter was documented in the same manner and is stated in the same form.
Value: **90** %
